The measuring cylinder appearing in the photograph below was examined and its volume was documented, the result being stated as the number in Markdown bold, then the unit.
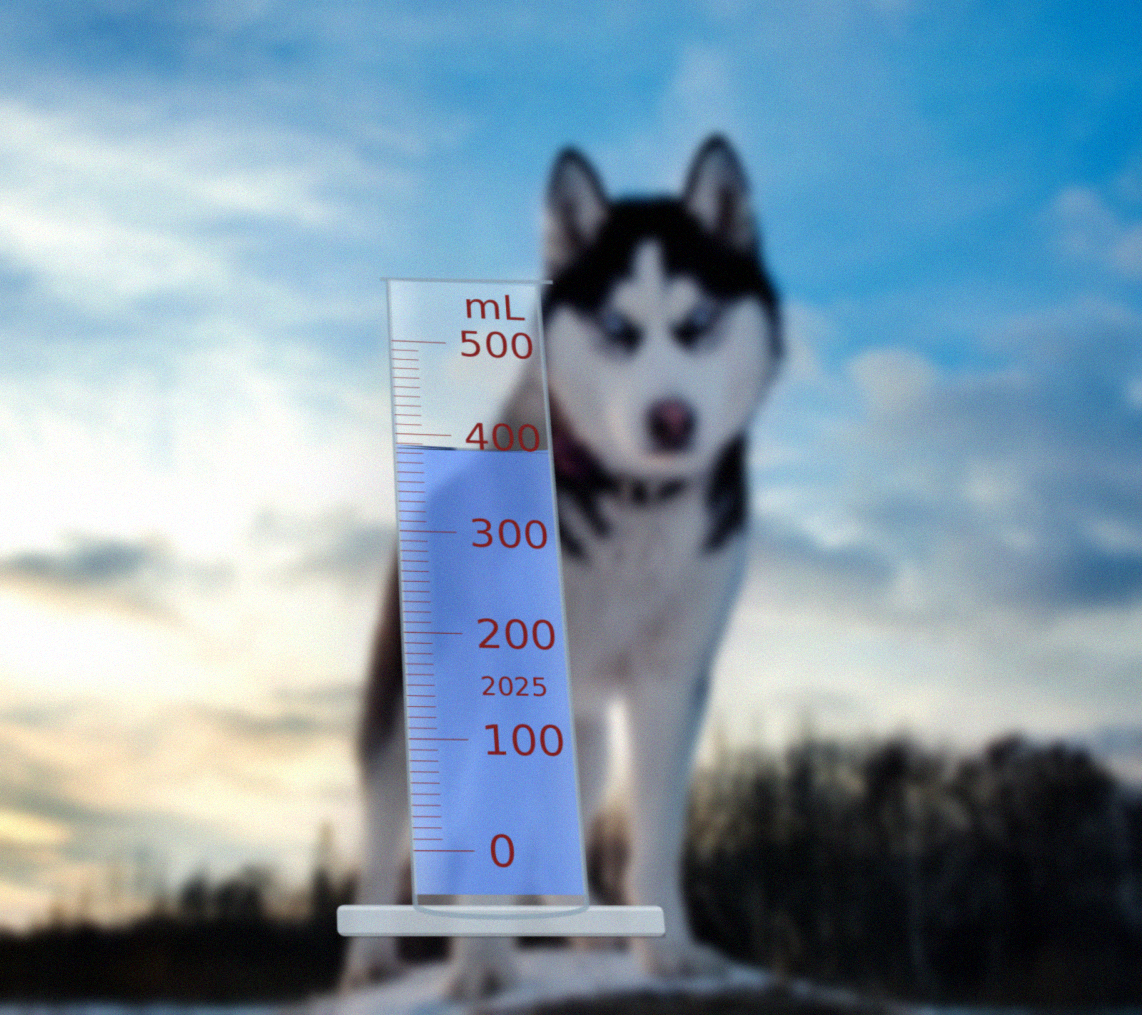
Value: **385** mL
